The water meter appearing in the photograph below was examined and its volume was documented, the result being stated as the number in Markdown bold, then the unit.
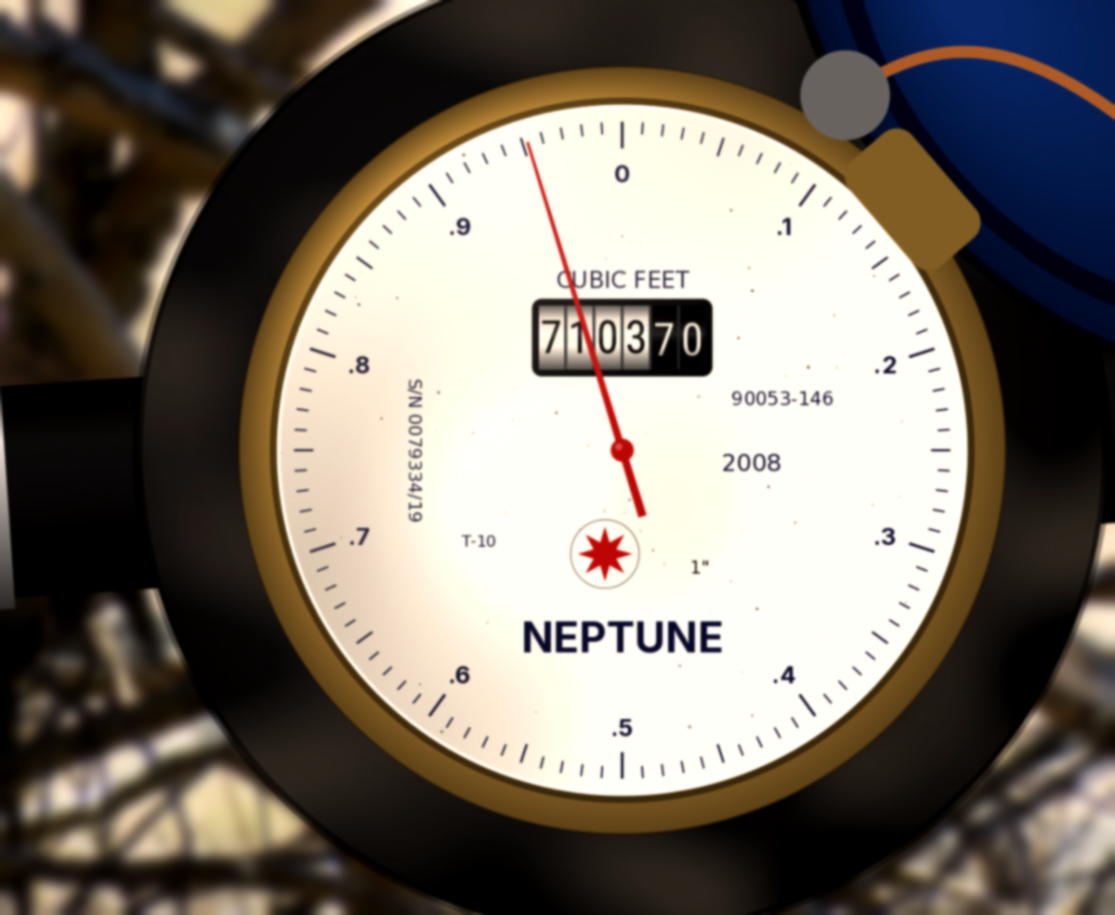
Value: **710369.95** ft³
